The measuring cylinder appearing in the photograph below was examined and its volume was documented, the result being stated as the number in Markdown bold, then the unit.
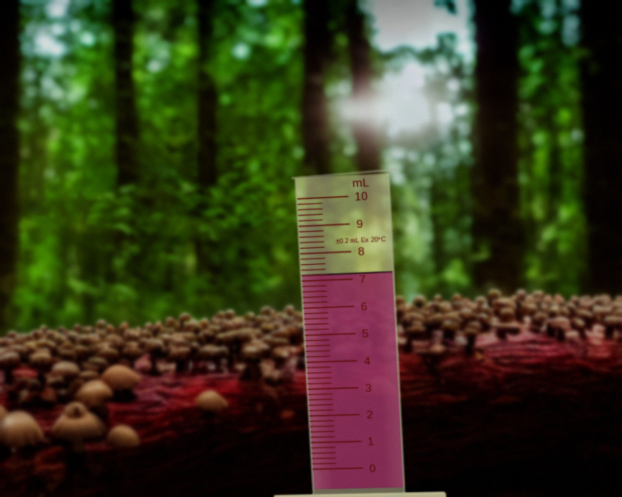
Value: **7.2** mL
